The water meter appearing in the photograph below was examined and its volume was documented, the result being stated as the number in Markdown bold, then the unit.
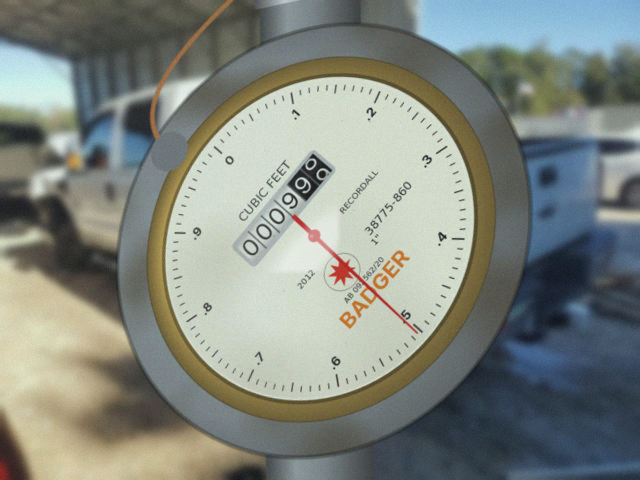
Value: **998.50** ft³
